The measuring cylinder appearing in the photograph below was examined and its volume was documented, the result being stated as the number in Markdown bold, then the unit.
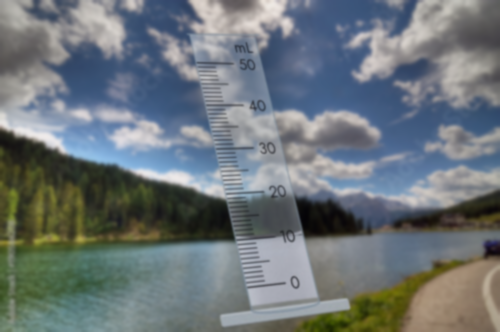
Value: **10** mL
